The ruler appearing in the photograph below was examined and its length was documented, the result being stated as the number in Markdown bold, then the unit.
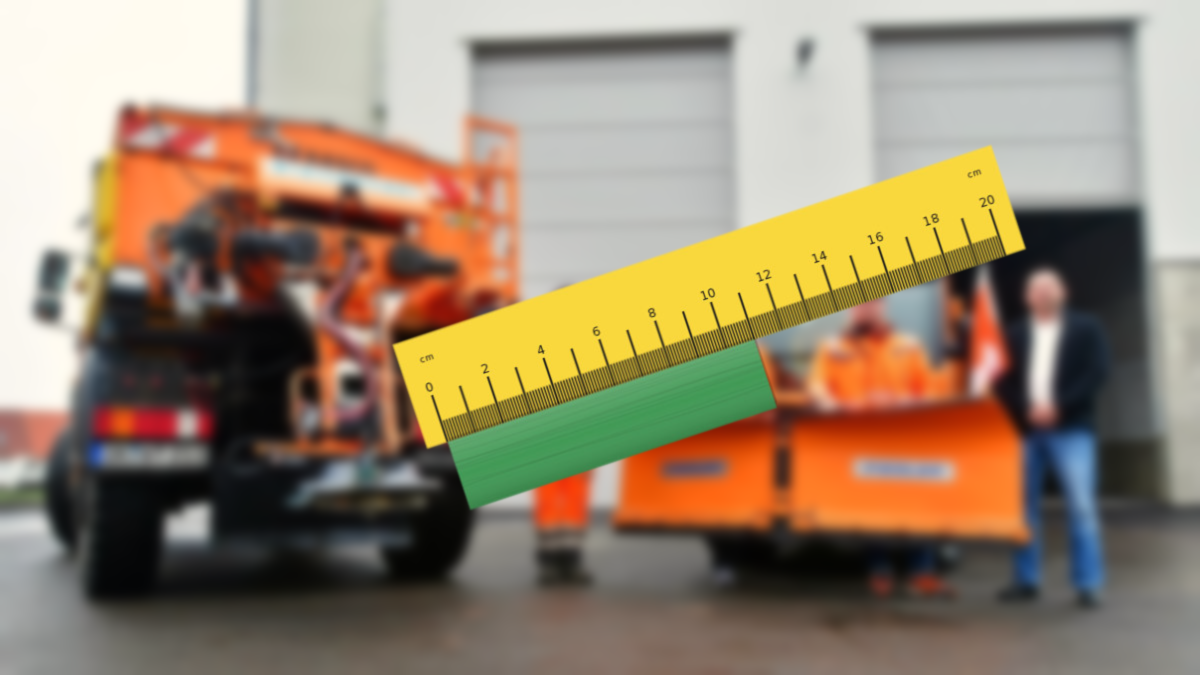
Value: **11** cm
